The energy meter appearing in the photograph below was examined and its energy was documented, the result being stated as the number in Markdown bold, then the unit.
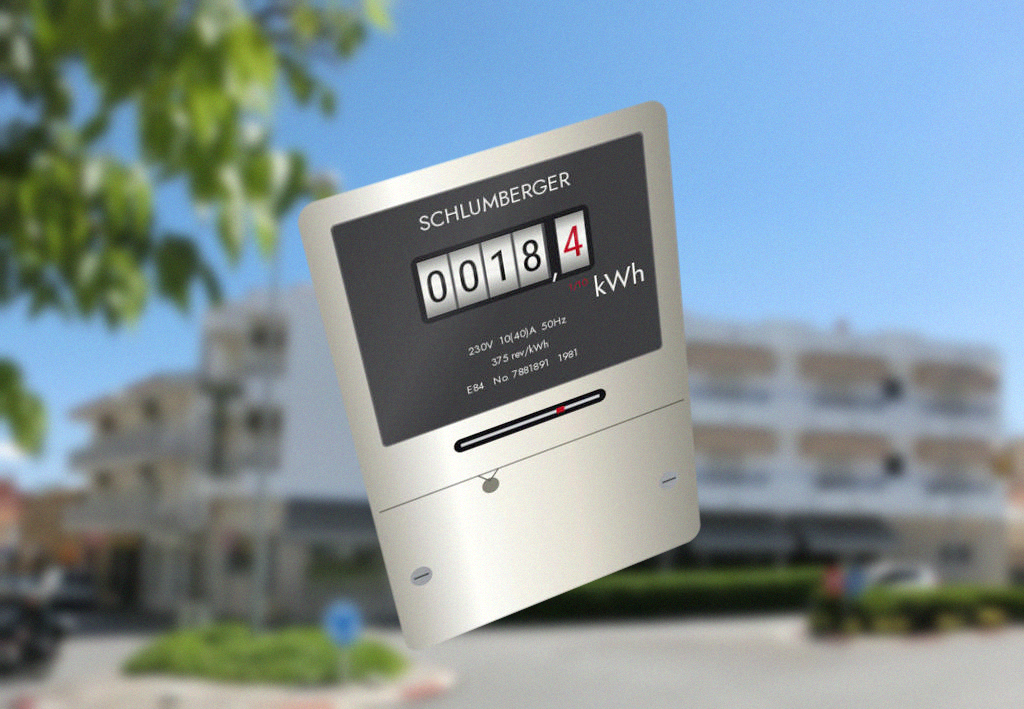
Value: **18.4** kWh
